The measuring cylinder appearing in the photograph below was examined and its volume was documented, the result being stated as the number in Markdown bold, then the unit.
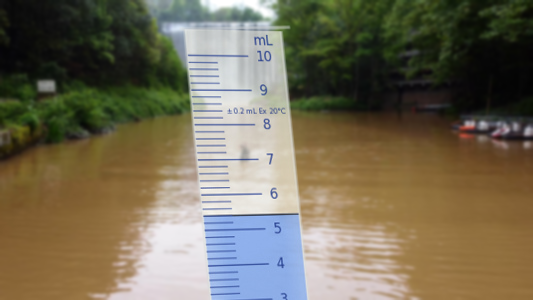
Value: **5.4** mL
